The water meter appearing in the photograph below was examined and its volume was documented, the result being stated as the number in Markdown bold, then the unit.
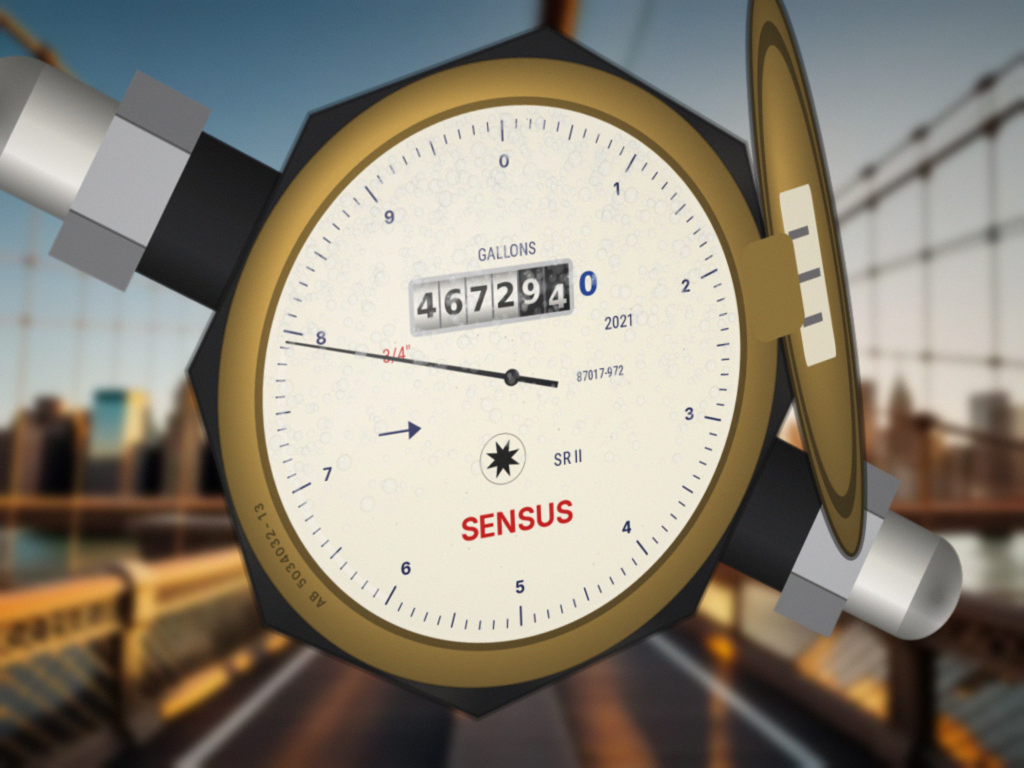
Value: **4672937.9** gal
